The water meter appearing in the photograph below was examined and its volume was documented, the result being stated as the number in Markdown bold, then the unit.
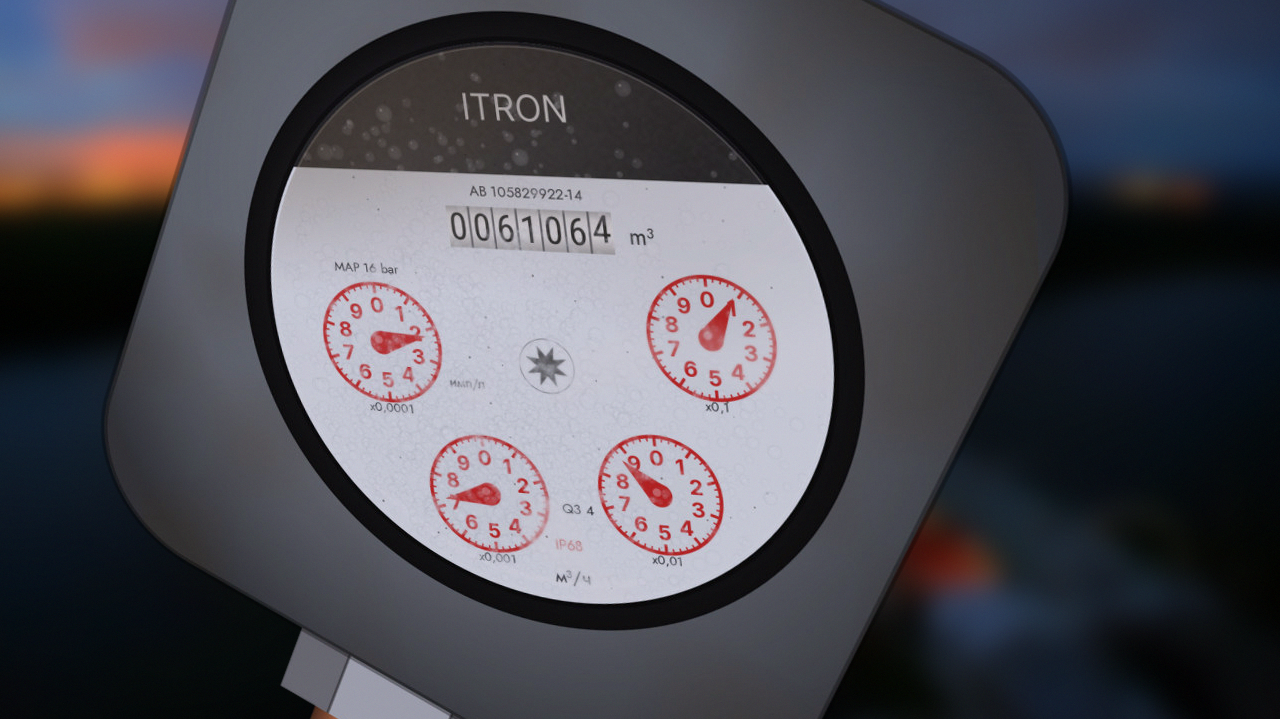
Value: **61064.0872** m³
